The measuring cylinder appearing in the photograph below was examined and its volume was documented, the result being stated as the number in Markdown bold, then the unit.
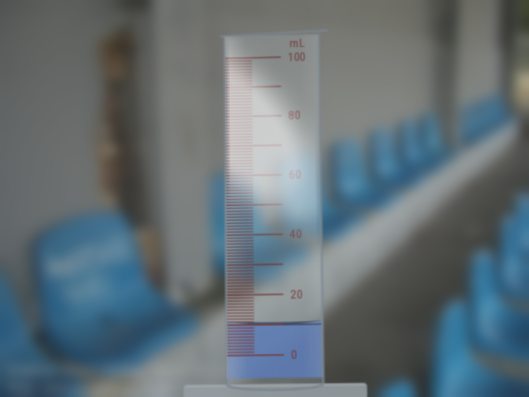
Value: **10** mL
